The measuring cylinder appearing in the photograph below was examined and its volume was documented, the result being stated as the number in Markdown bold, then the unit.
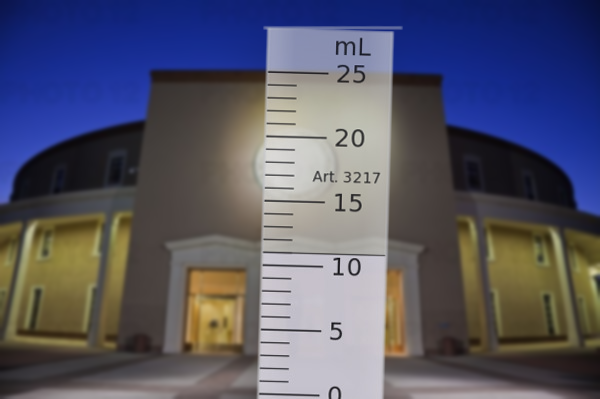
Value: **11** mL
